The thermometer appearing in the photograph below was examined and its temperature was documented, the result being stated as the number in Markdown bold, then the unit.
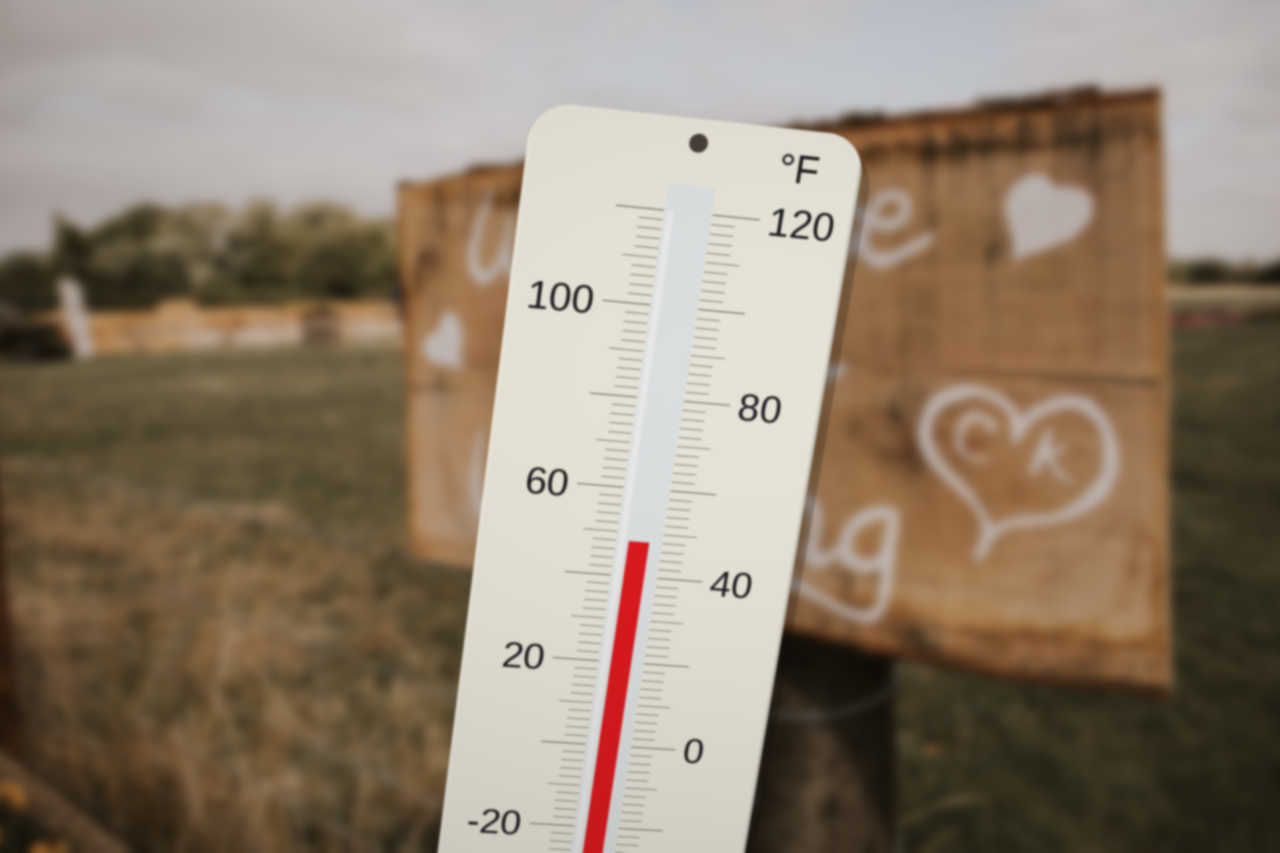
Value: **48** °F
